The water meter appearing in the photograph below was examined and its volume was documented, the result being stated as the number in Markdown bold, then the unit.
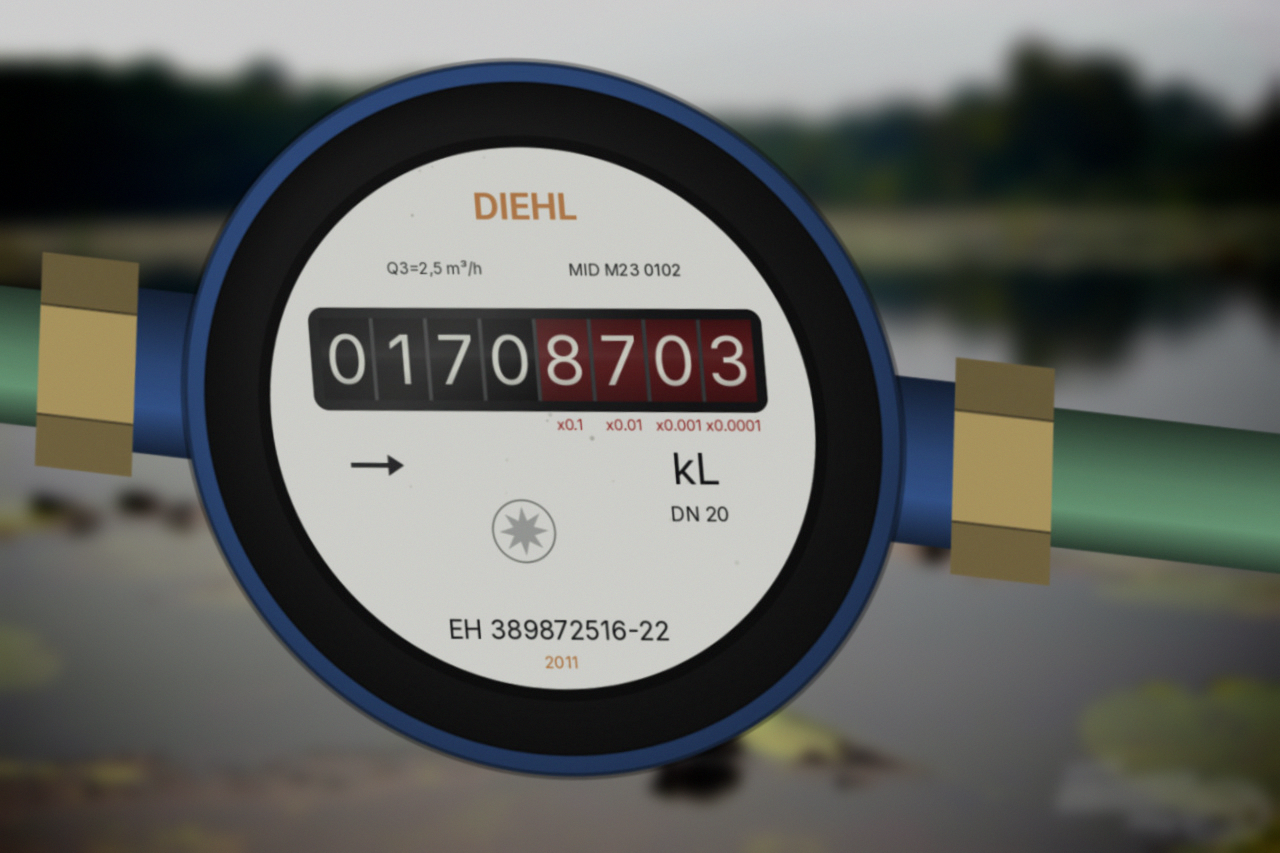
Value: **170.8703** kL
